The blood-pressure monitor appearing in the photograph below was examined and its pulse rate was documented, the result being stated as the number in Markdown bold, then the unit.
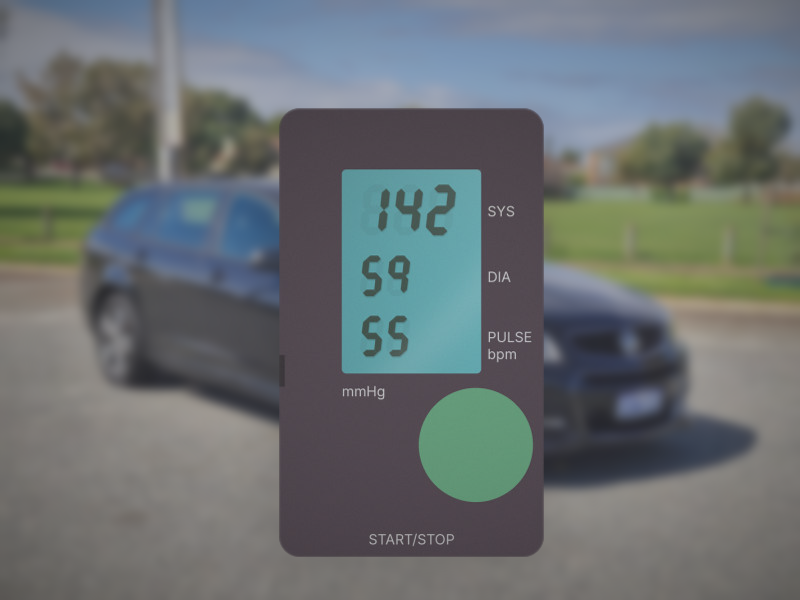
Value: **55** bpm
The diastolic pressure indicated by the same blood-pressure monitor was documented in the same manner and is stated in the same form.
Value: **59** mmHg
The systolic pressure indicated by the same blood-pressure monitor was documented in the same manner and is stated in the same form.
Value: **142** mmHg
